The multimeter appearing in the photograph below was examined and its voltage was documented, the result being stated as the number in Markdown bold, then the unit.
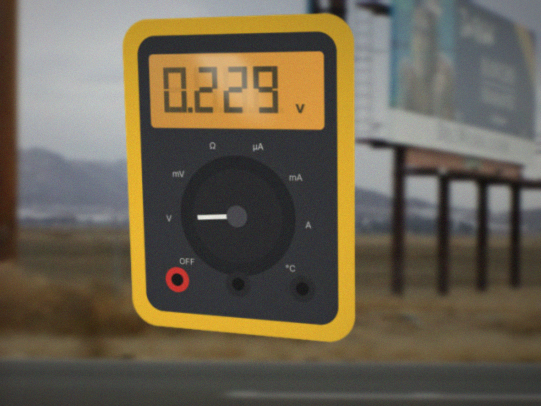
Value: **0.229** V
